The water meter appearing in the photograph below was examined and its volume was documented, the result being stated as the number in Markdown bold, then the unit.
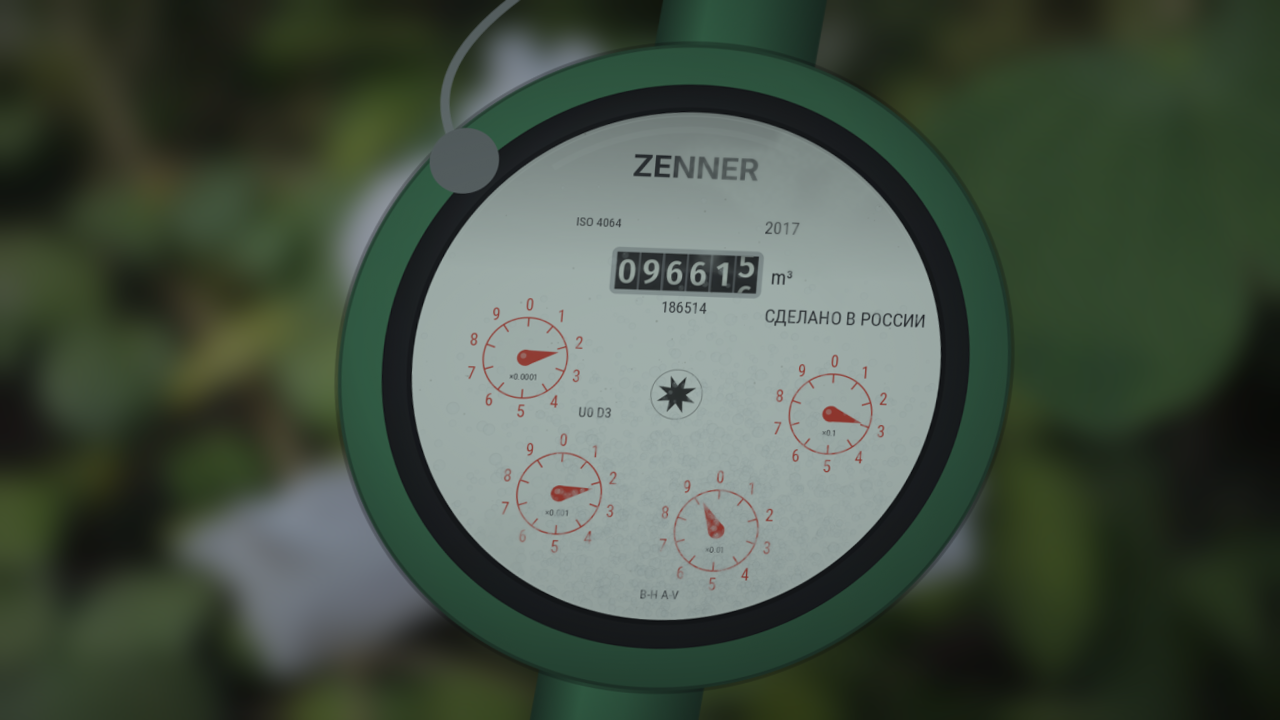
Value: **96615.2922** m³
